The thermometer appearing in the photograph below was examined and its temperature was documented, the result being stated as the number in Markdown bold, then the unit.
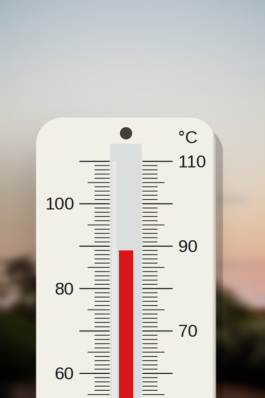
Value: **89** °C
